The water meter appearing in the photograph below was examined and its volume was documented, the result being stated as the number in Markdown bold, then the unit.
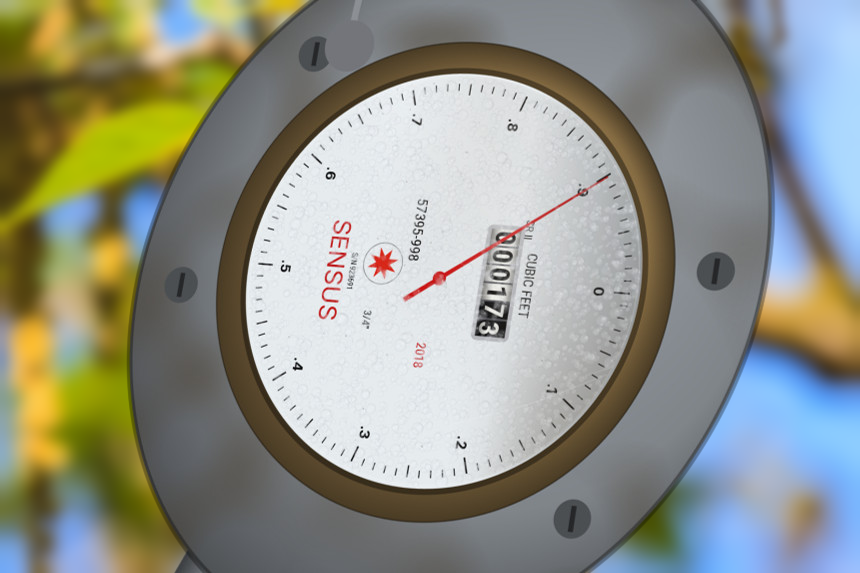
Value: **172.90** ft³
